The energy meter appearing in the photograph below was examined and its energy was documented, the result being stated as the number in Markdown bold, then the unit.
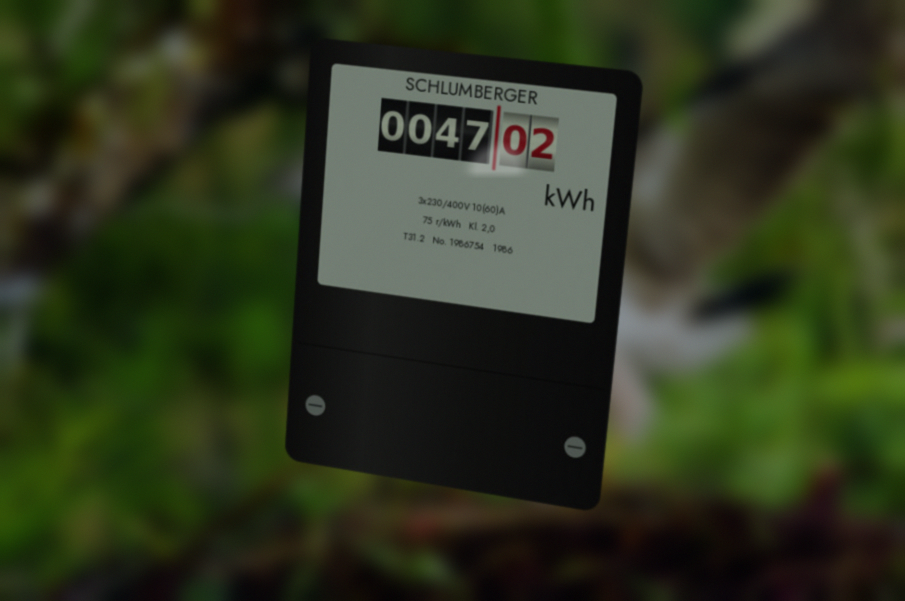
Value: **47.02** kWh
